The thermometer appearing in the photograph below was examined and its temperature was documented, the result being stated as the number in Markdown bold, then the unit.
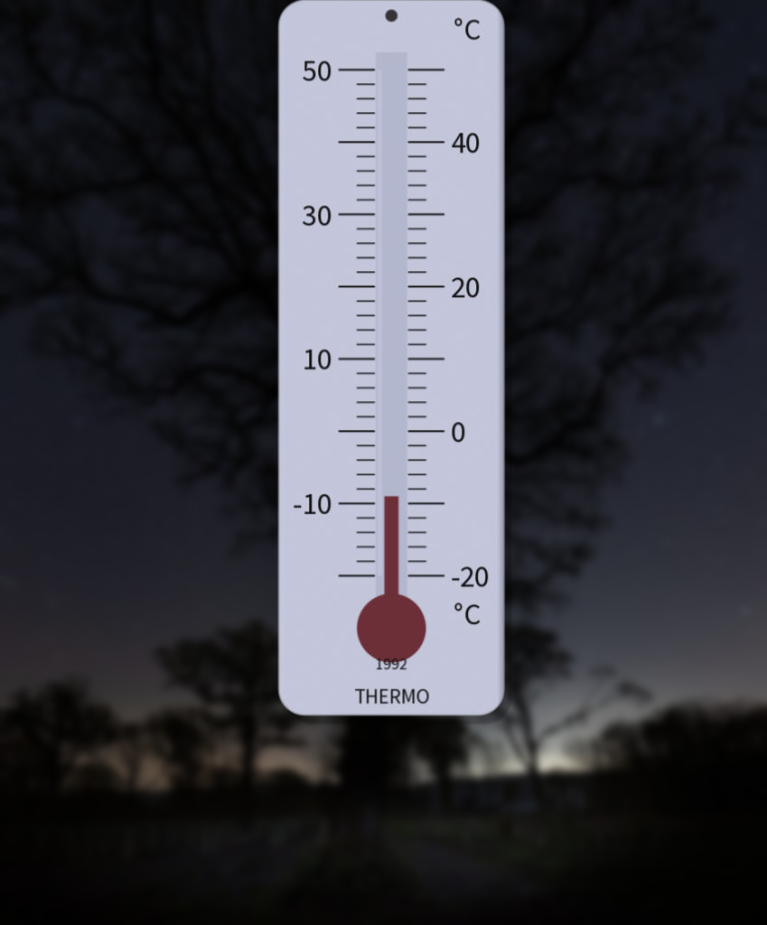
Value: **-9** °C
